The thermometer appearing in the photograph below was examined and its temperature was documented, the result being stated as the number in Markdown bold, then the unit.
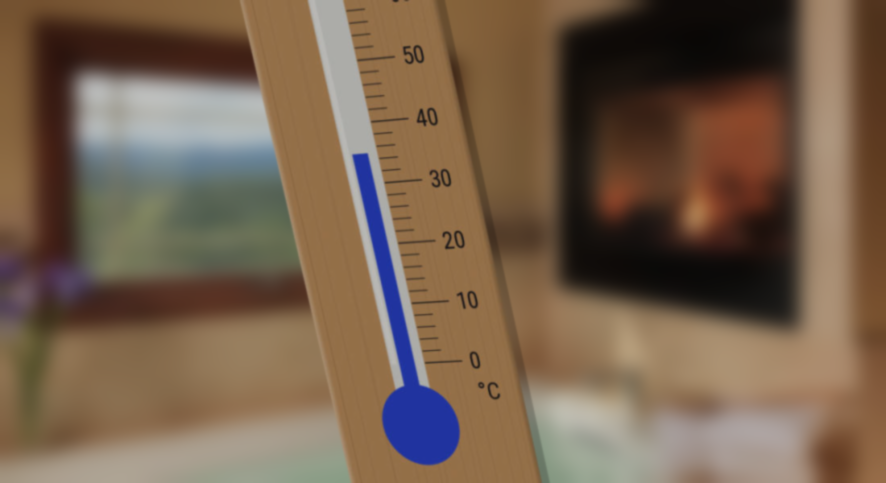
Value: **35** °C
